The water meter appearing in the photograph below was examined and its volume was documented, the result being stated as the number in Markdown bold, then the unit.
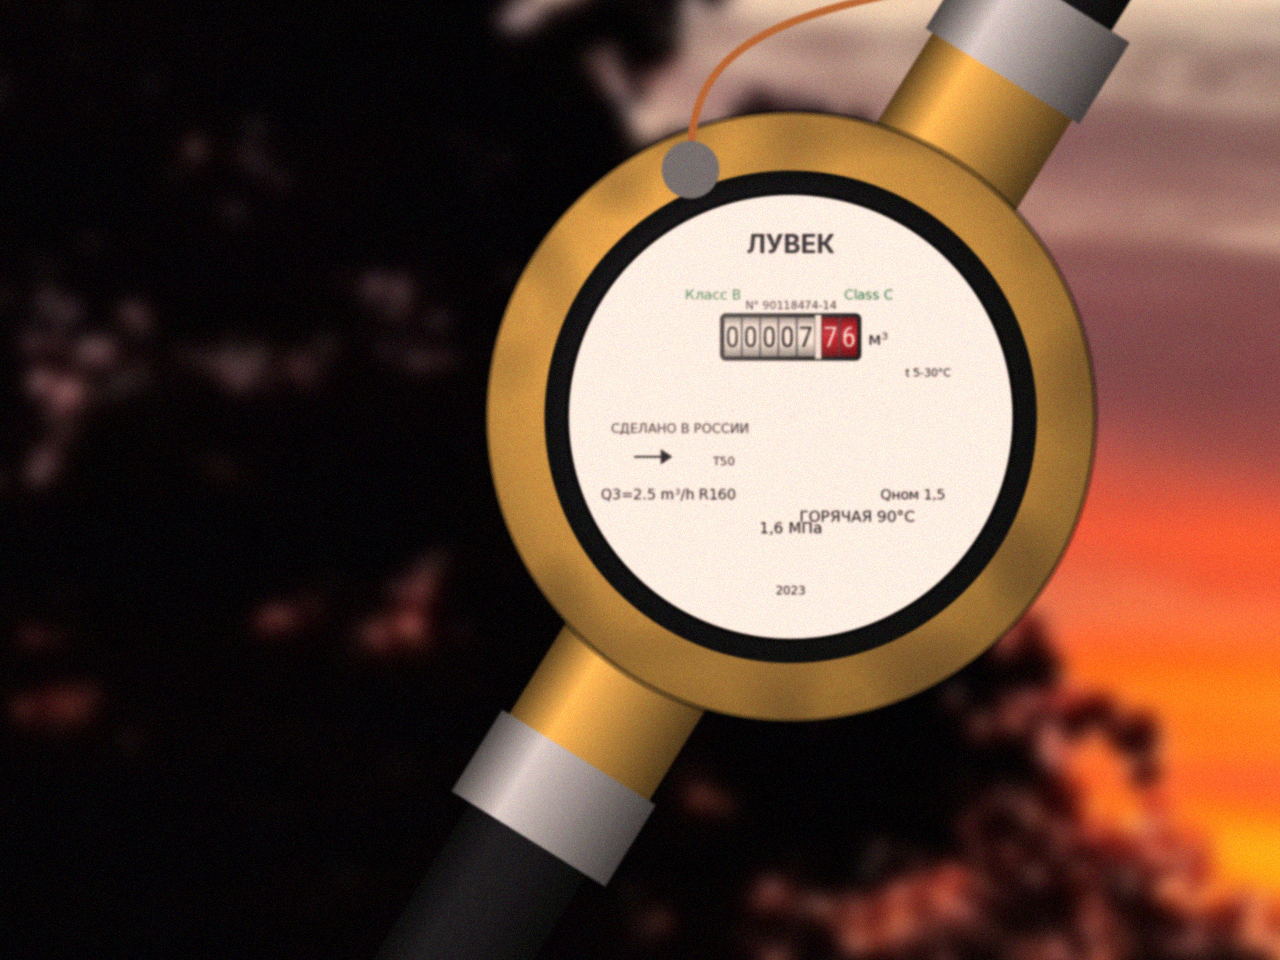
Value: **7.76** m³
